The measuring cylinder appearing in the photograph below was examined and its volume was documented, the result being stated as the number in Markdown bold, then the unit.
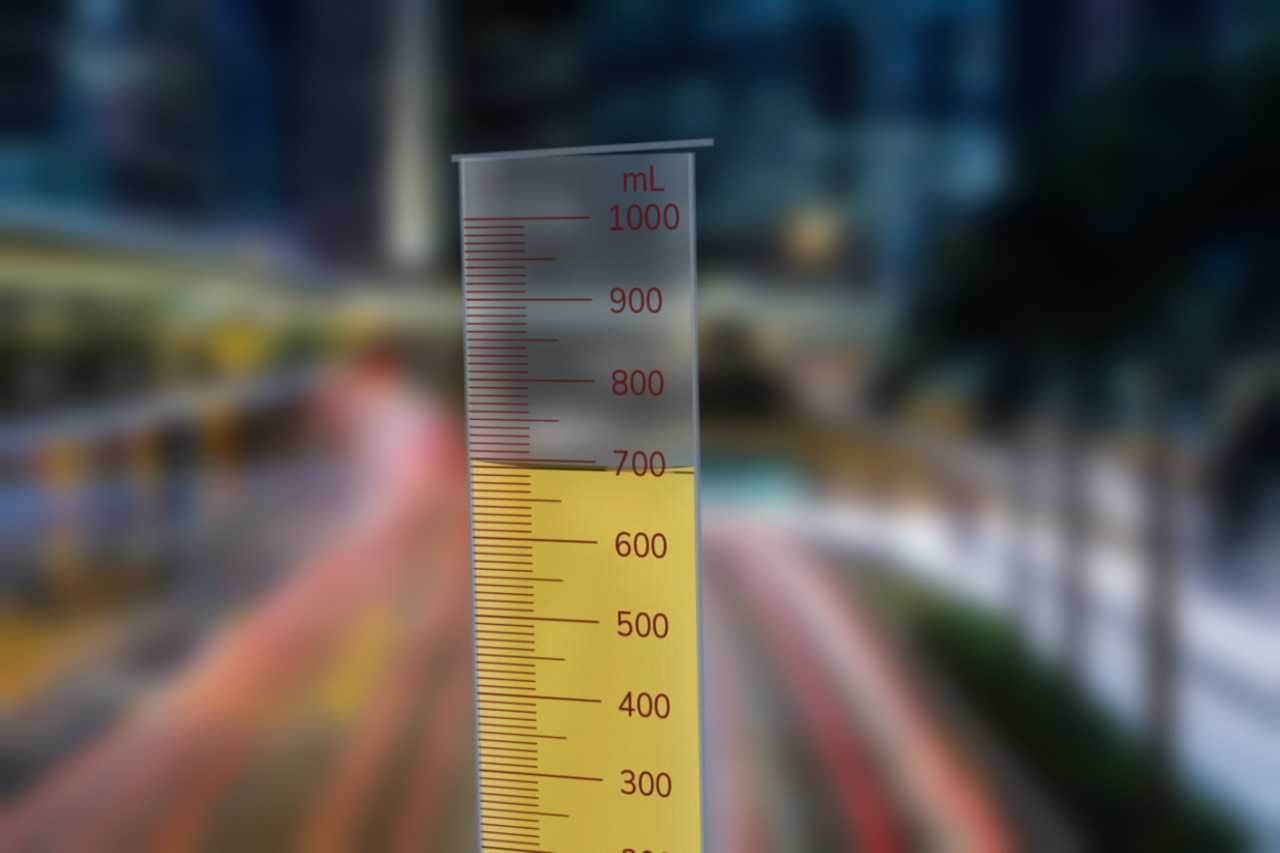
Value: **690** mL
